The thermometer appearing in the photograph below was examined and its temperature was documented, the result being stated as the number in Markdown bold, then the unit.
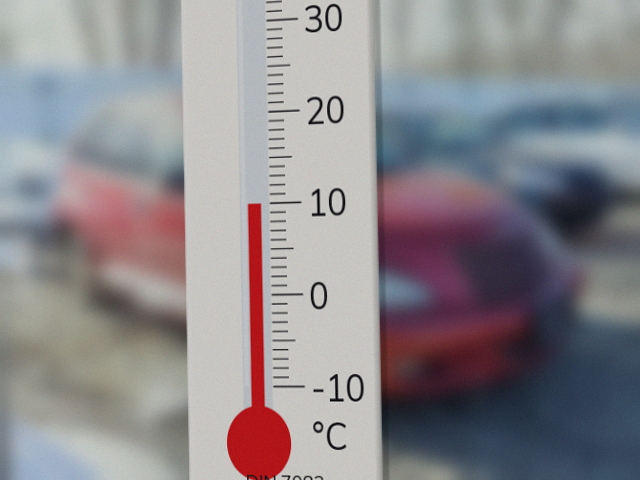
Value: **10** °C
